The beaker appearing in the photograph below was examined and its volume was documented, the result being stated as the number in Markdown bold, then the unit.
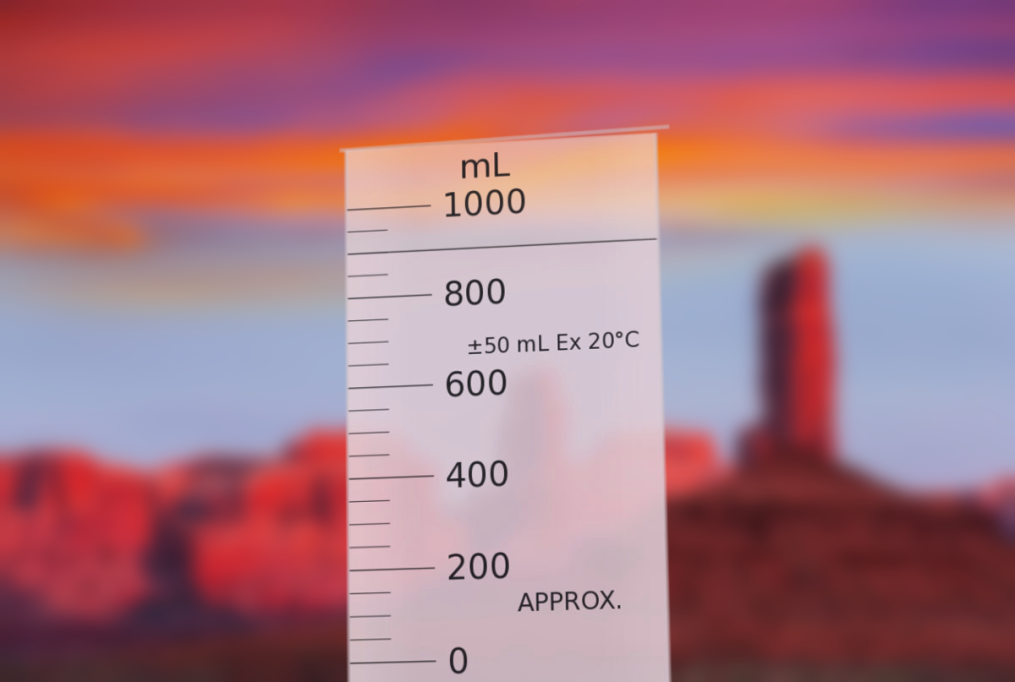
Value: **900** mL
